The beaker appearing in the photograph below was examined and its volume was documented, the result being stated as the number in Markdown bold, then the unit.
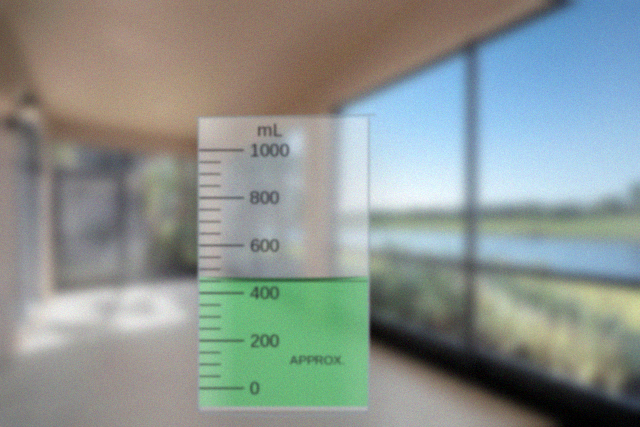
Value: **450** mL
